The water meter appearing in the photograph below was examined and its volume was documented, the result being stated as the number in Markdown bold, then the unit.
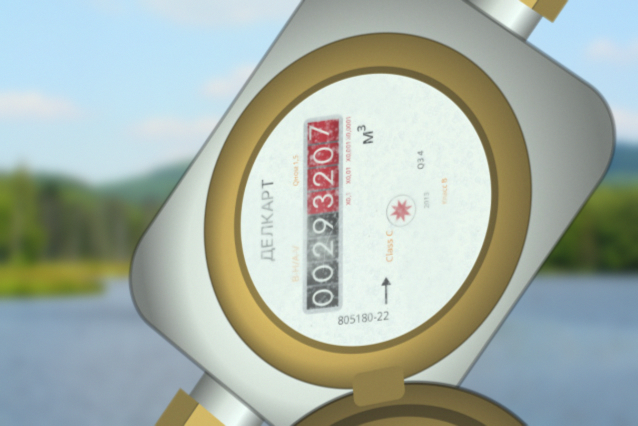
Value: **29.3207** m³
